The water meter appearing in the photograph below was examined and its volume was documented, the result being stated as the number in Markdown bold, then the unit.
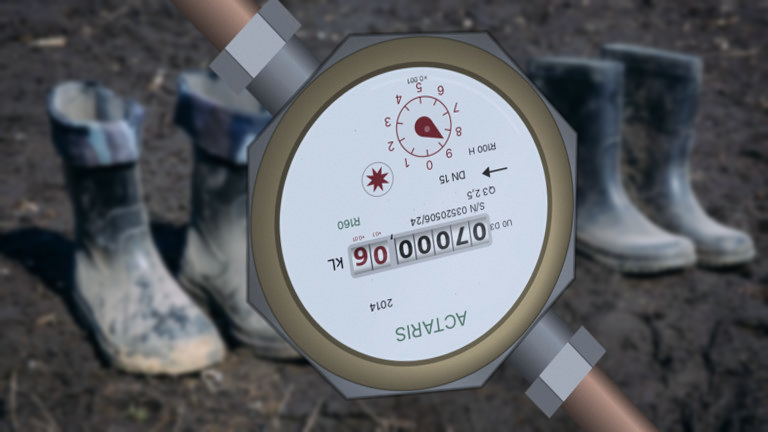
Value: **7000.058** kL
